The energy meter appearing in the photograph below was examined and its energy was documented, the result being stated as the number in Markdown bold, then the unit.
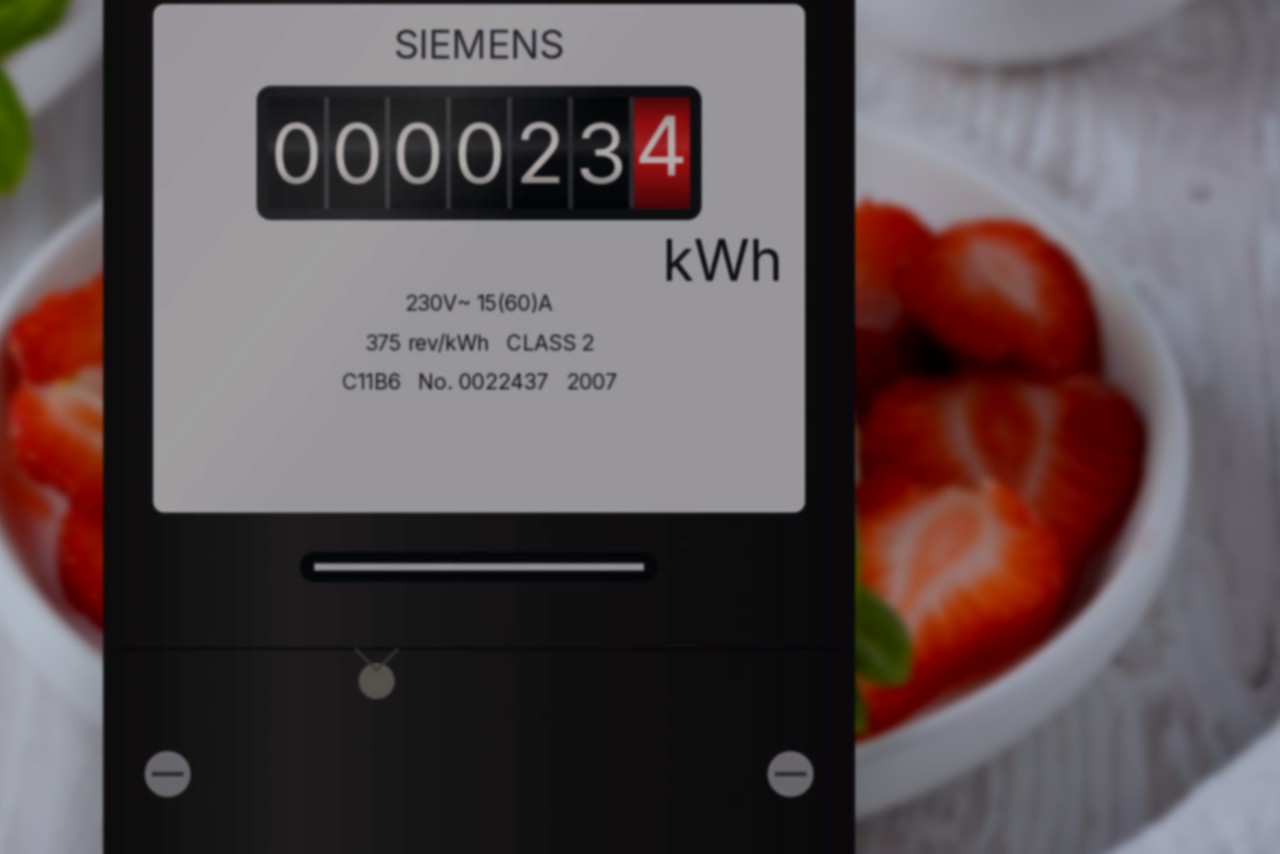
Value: **23.4** kWh
